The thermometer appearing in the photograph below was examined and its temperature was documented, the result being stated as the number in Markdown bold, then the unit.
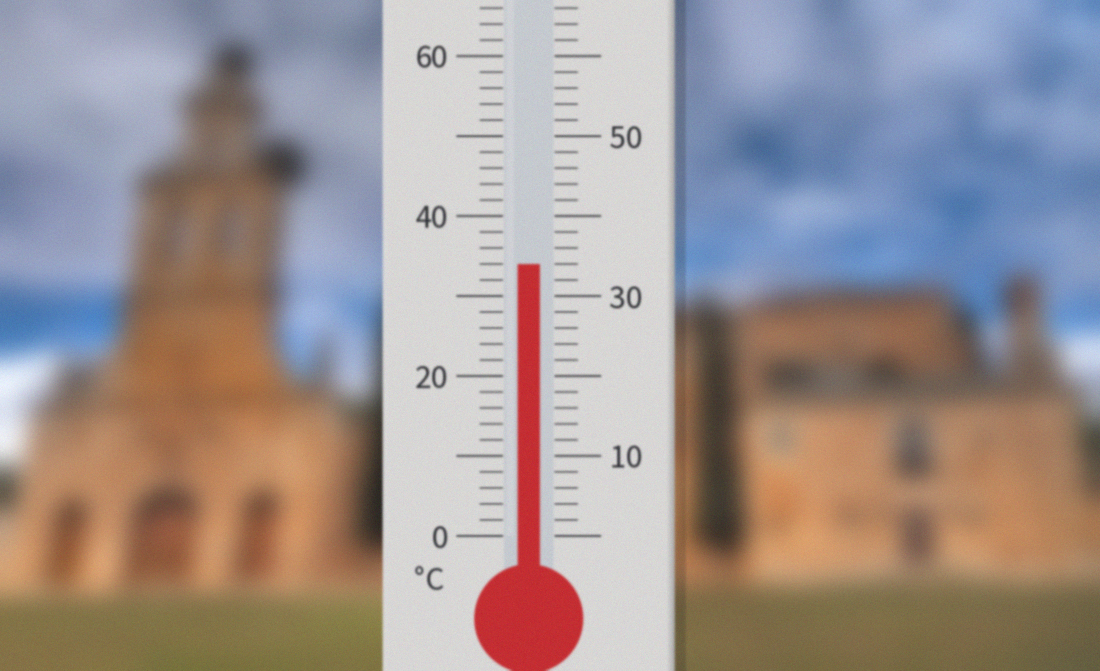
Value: **34** °C
